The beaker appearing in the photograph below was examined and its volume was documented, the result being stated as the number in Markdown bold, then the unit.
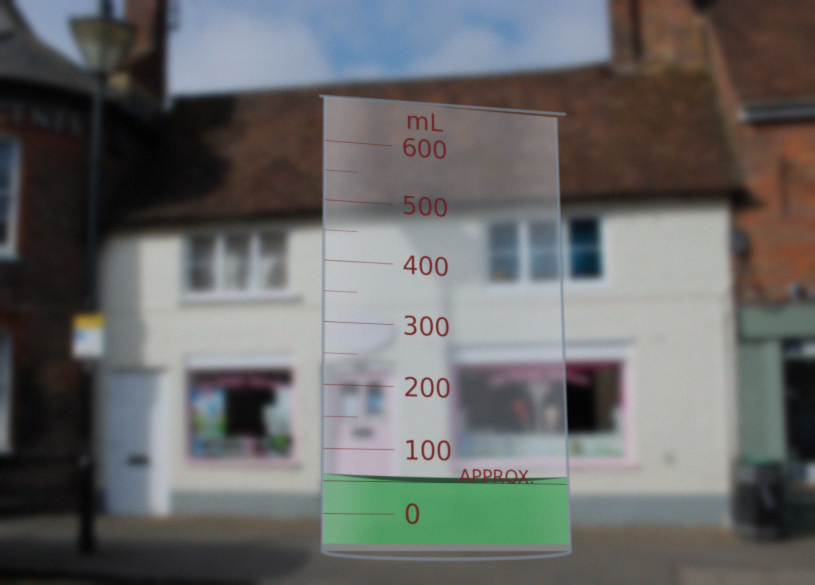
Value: **50** mL
